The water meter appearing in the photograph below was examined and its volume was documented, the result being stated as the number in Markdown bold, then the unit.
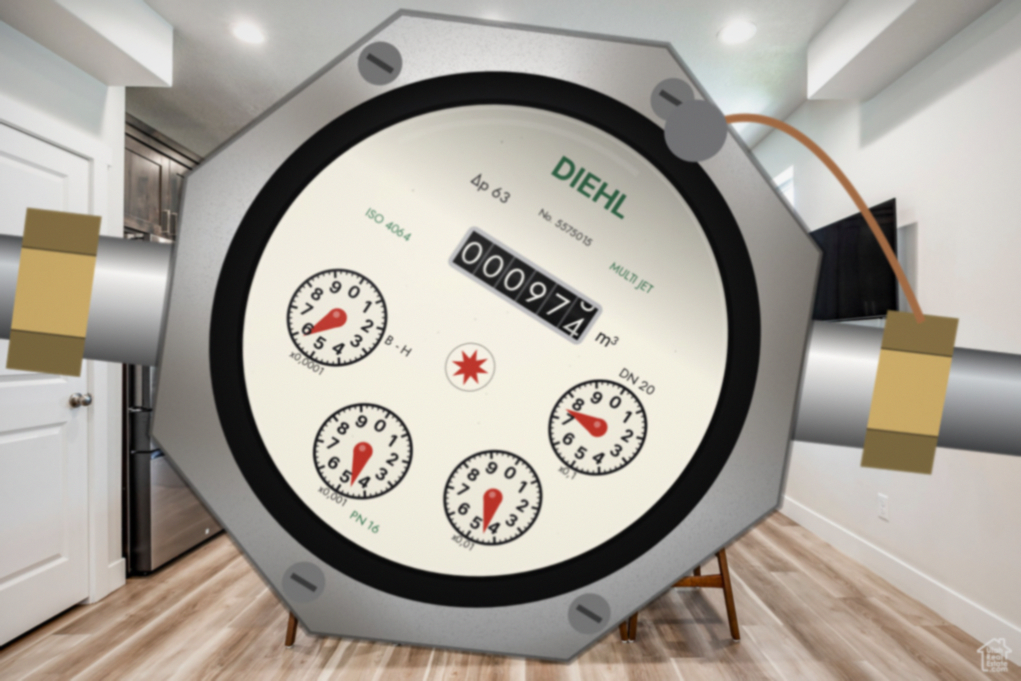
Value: **973.7445** m³
